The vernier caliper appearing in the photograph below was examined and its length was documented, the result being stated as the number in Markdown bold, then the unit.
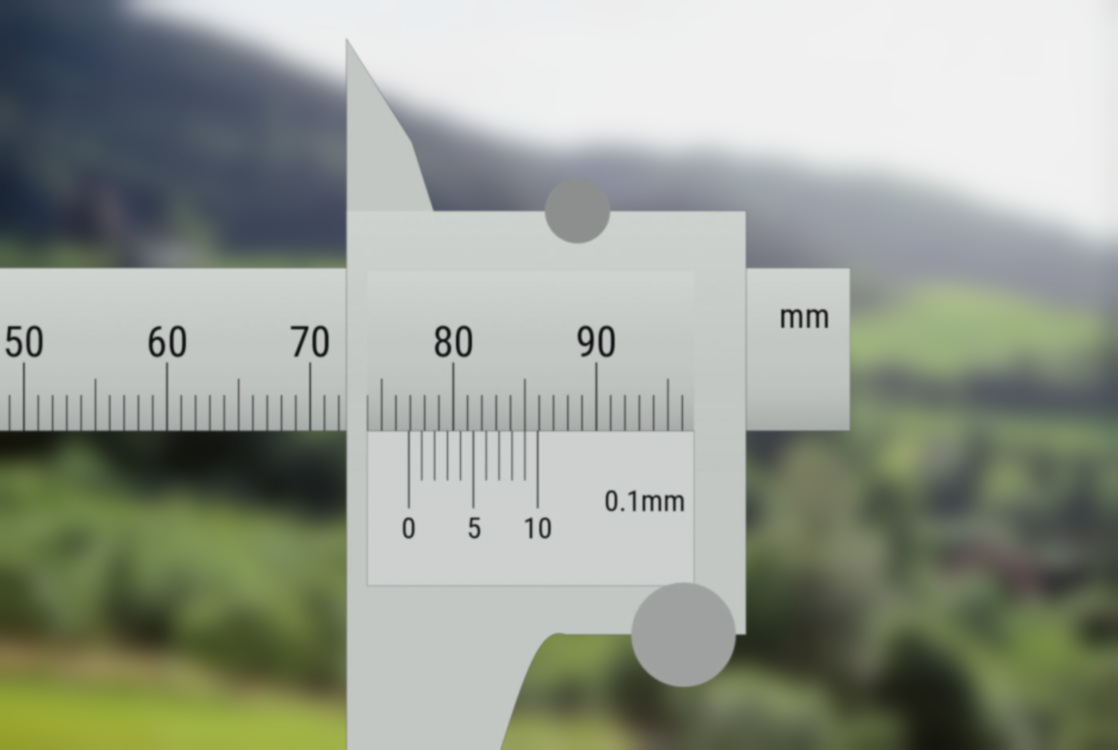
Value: **76.9** mm
